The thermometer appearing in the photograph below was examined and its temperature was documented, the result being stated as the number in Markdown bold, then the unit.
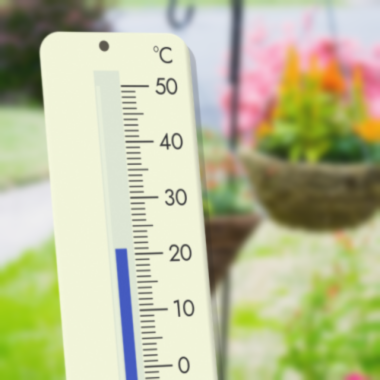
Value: **21** °C
